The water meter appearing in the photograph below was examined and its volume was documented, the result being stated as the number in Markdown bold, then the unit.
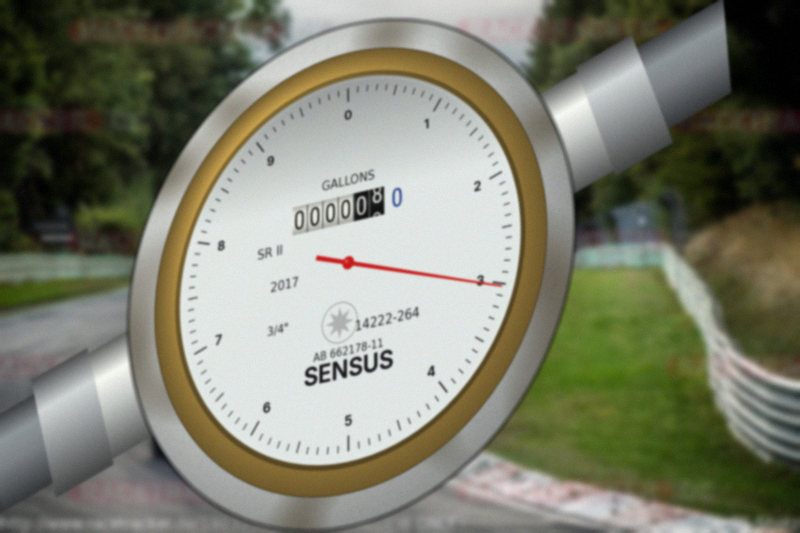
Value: **83.0** gal
